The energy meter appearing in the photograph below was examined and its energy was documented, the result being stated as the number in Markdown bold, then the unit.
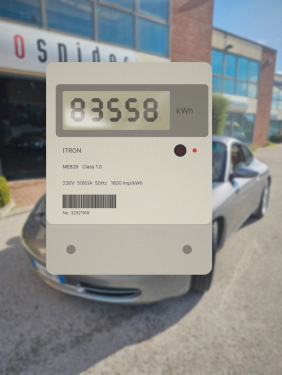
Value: **83558** kWh
